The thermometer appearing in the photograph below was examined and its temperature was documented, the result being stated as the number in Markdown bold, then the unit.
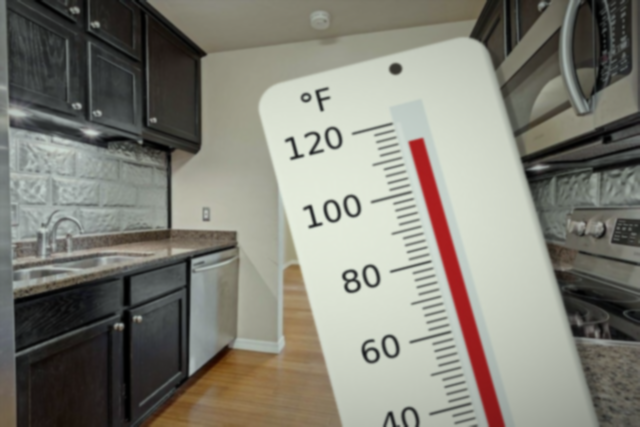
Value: **114** °F
